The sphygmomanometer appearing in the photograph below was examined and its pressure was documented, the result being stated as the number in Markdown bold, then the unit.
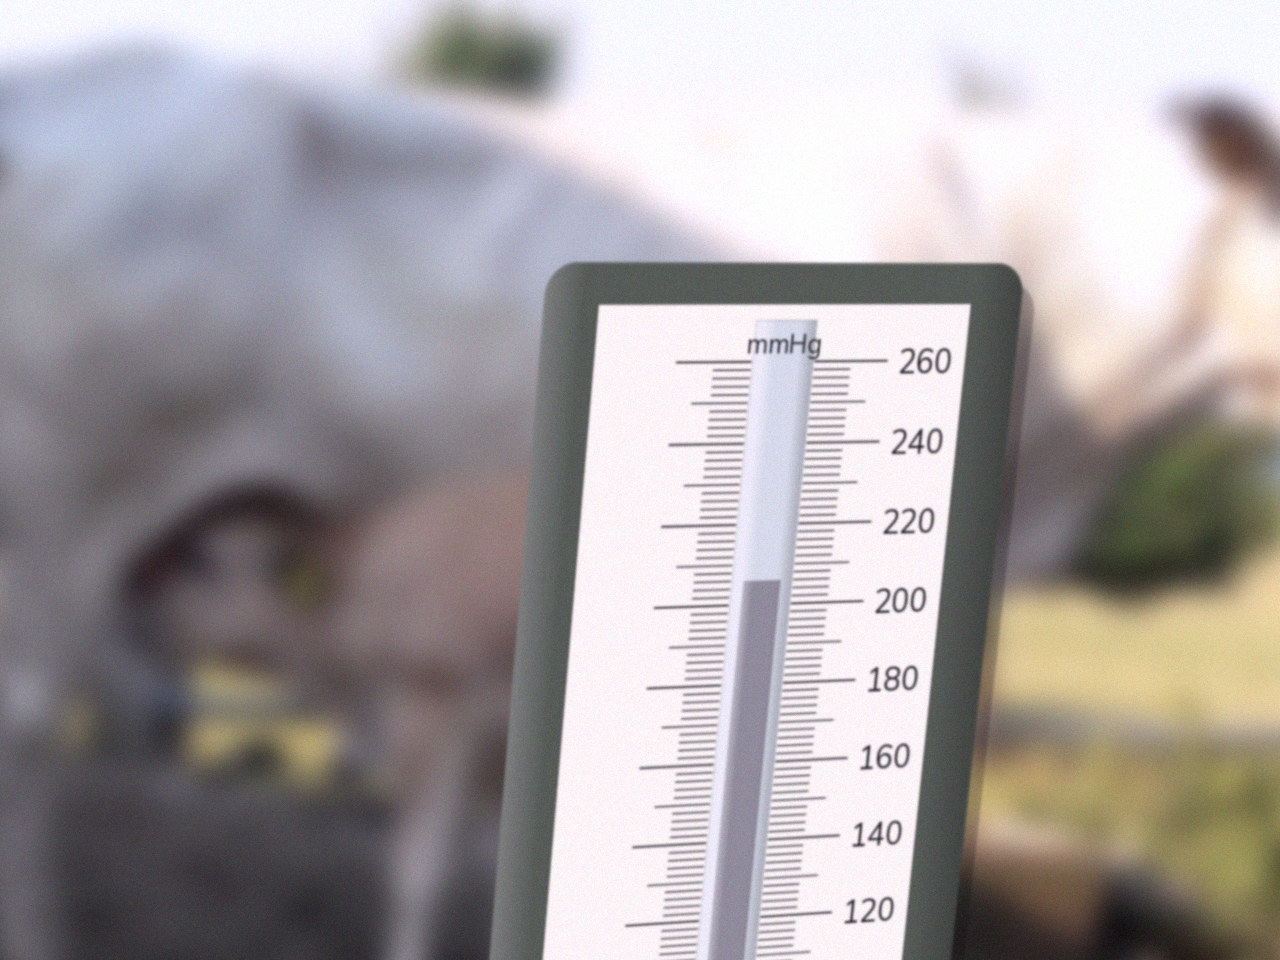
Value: **206** mmHg
